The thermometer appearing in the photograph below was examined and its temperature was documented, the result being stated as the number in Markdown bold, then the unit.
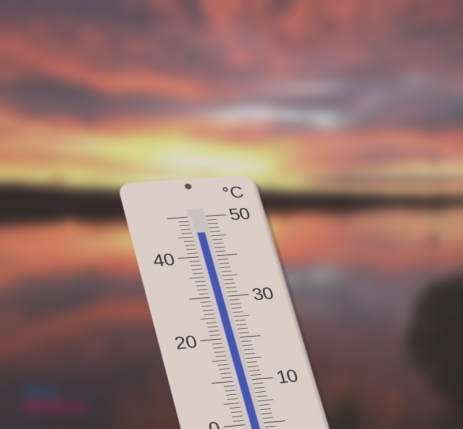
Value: **46** °C
